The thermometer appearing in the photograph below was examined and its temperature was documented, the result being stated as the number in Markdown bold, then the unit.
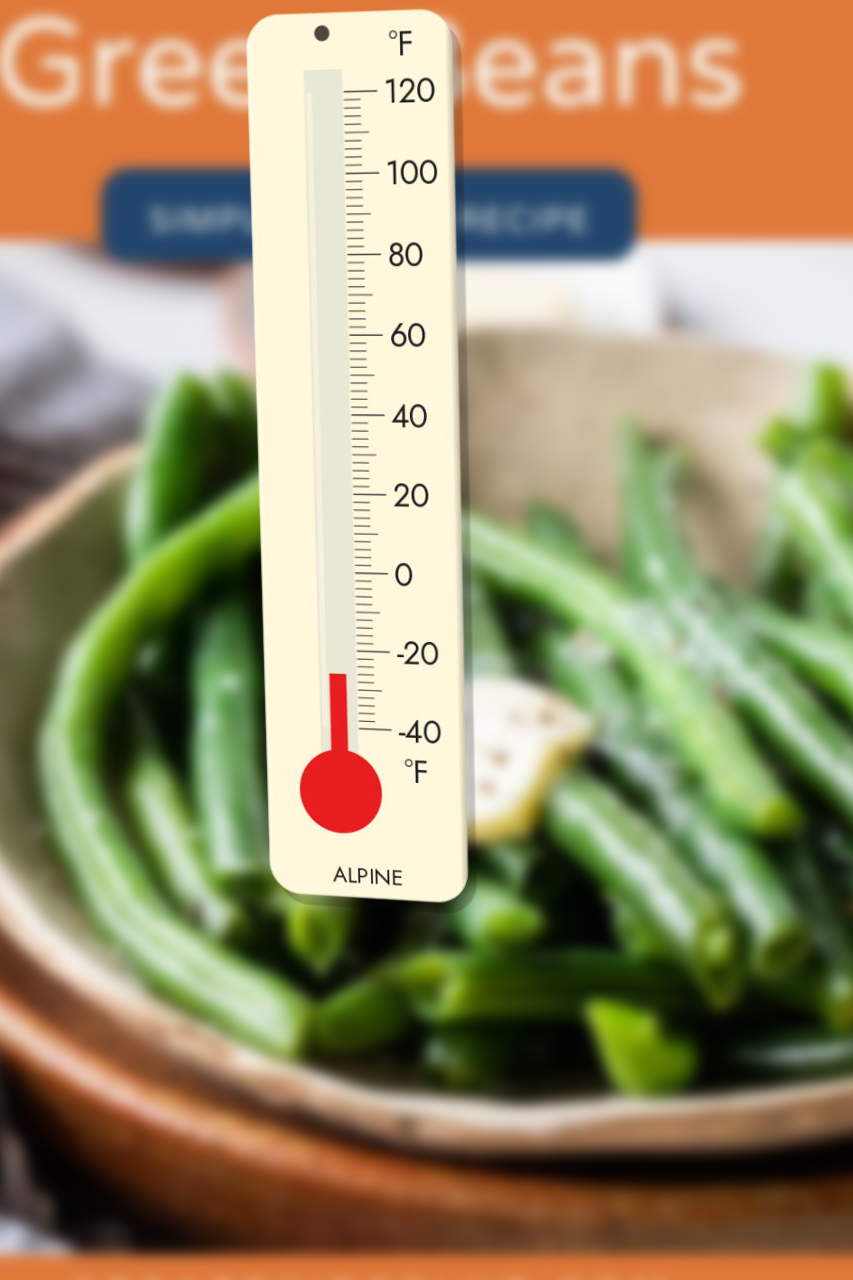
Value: **-26** °F
